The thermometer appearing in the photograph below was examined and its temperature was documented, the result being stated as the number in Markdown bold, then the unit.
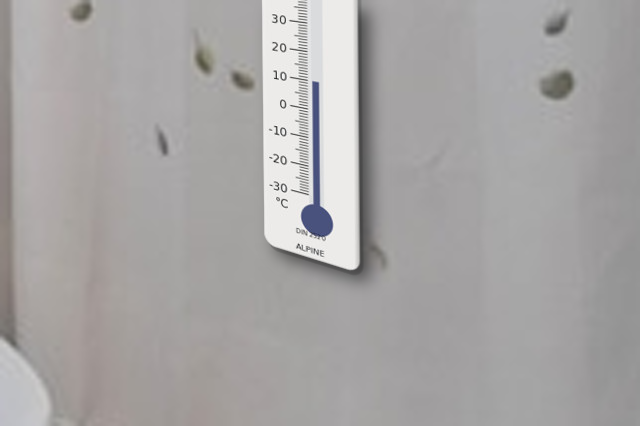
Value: **10** °C
